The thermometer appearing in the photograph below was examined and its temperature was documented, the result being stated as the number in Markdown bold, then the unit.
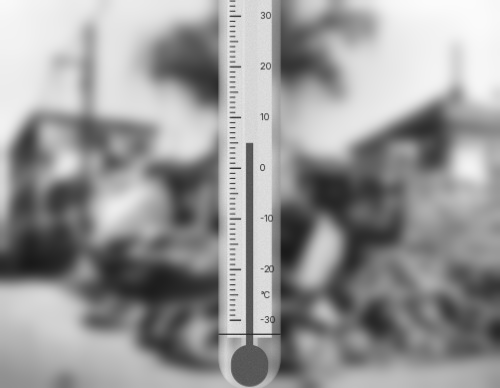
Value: **5** °C
